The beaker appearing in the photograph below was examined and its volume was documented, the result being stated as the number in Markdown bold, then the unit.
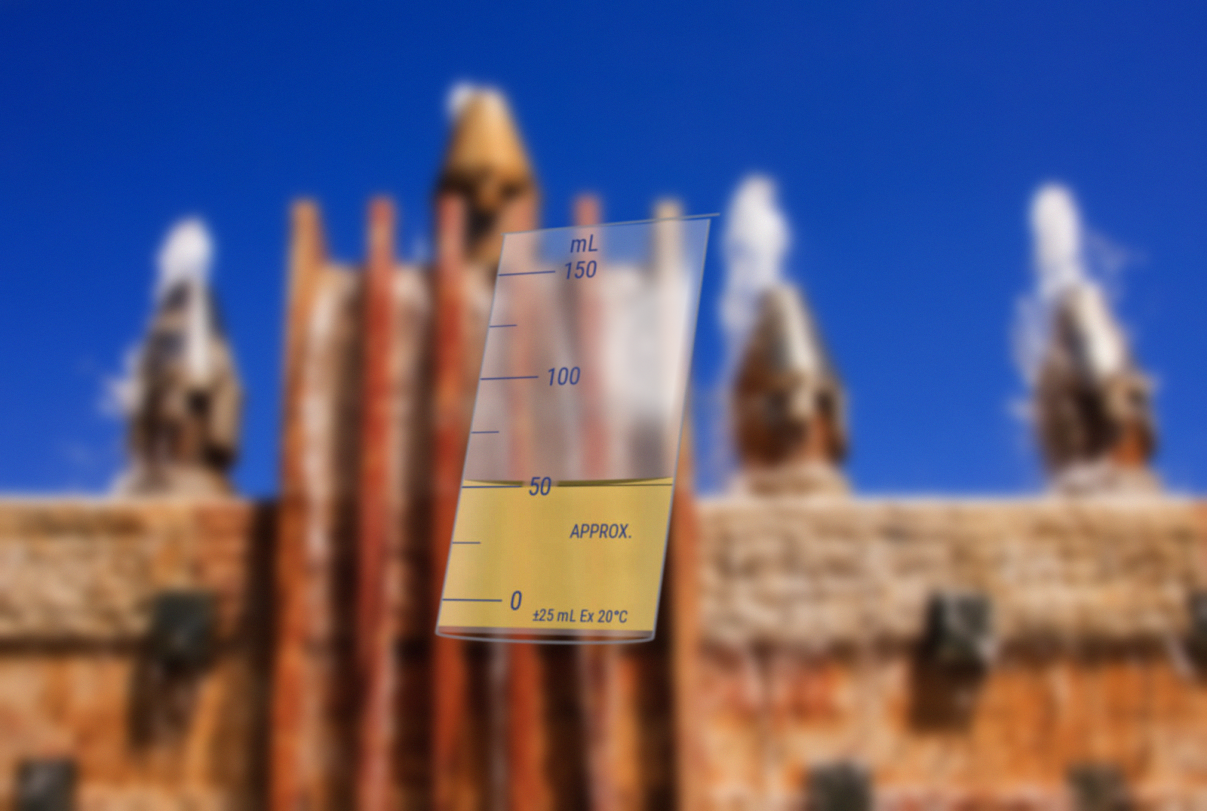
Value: **50** mL
